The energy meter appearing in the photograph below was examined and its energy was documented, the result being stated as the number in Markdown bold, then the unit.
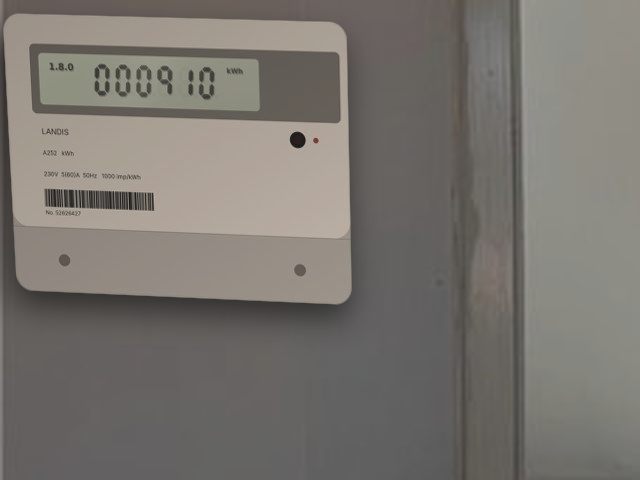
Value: **910** kWh
